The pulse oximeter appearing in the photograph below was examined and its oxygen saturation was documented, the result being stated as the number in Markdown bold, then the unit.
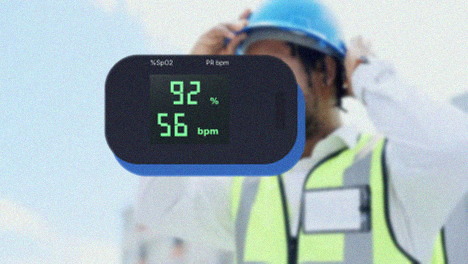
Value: **92** %
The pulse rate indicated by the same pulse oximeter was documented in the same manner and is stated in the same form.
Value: **56** bpm
